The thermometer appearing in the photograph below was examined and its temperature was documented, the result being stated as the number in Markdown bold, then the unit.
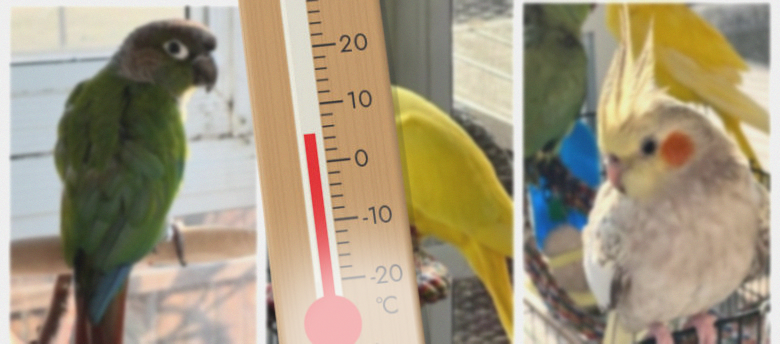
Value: **5** °C
